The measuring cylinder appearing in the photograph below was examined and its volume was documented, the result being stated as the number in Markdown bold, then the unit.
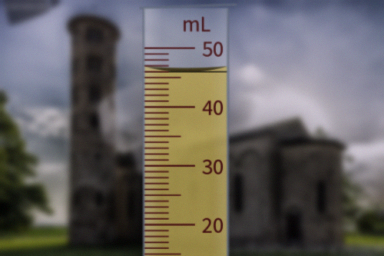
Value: **46** mL
